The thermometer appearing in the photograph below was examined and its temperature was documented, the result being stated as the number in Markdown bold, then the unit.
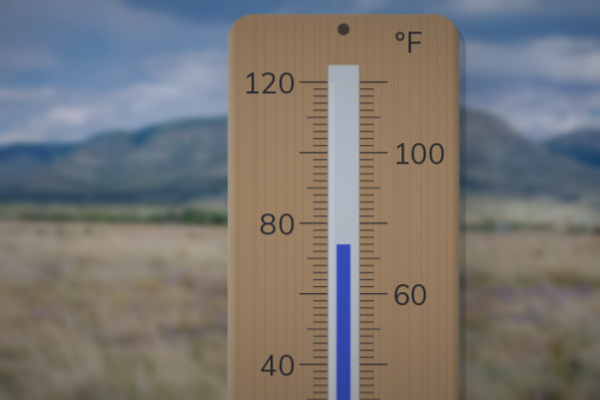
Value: **74** °F
